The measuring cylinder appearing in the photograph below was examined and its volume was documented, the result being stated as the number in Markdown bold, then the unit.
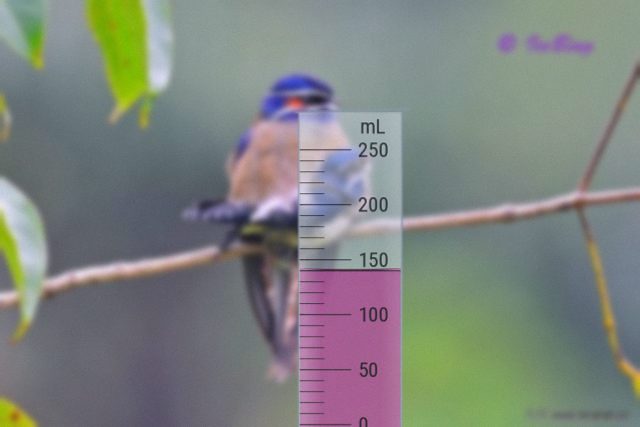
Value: **140** mL
